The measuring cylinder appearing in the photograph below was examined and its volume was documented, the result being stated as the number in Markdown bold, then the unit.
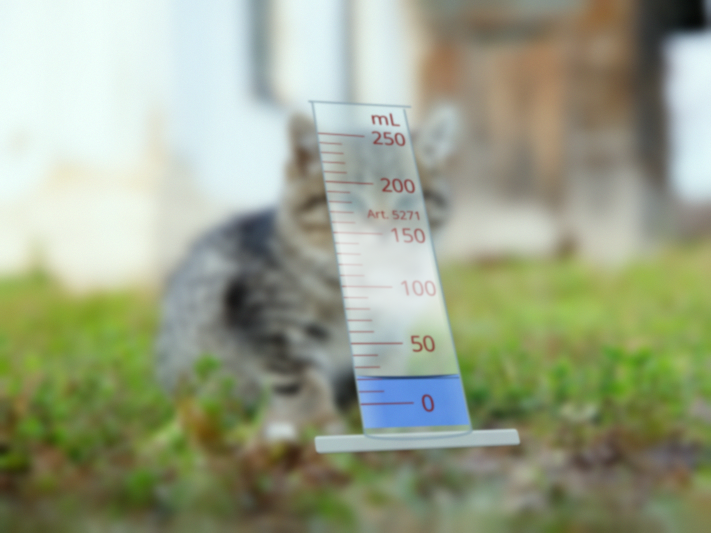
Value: **20** mL
